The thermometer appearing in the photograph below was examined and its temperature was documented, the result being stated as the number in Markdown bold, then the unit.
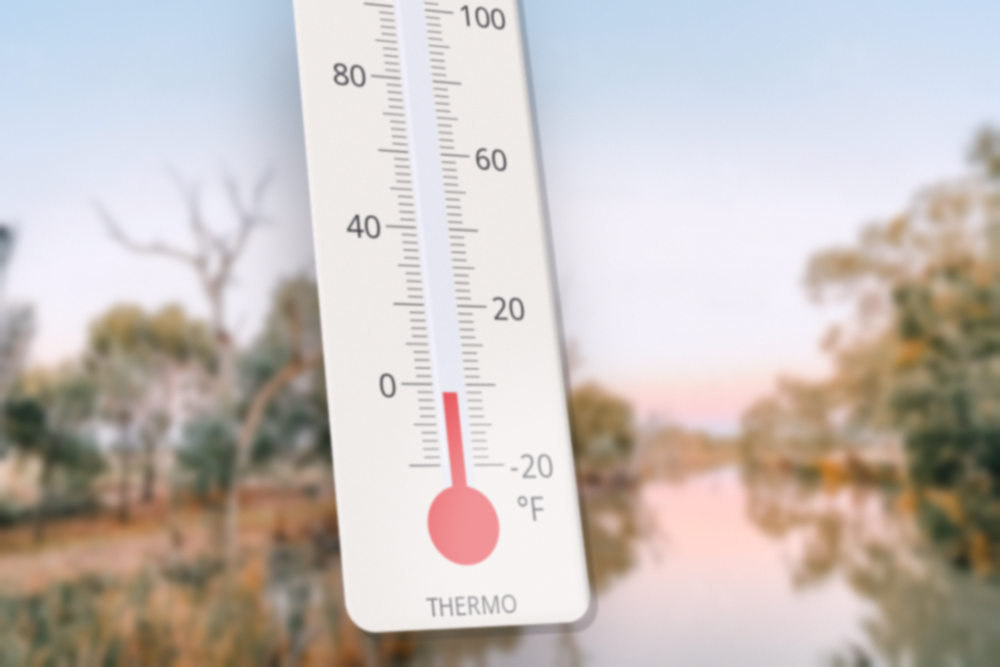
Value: **-2** °F
